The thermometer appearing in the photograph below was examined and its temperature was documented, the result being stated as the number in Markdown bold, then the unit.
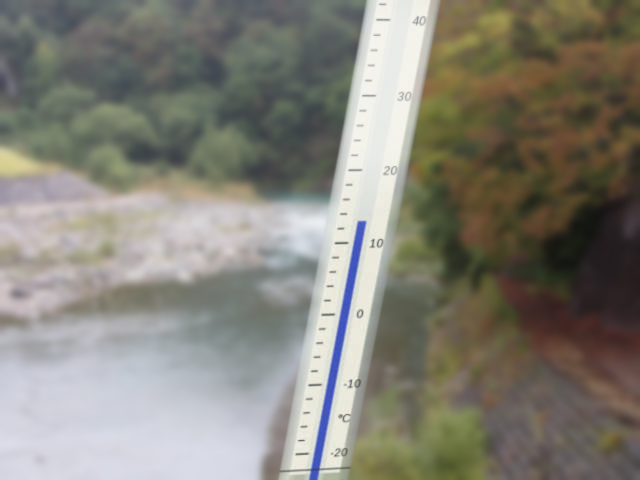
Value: **13** °C
